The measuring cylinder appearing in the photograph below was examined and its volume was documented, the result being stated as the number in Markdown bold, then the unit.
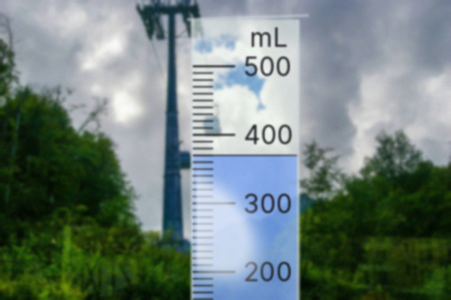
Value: **370** mL
